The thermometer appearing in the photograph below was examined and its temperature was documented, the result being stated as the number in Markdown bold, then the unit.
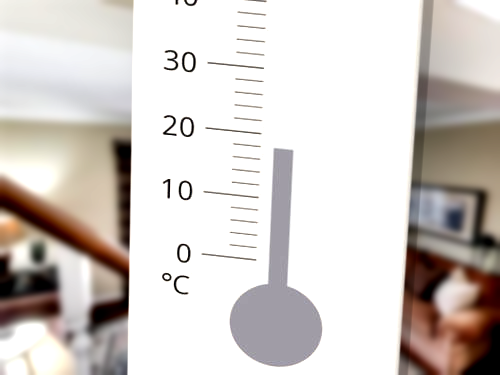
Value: **18** °C
